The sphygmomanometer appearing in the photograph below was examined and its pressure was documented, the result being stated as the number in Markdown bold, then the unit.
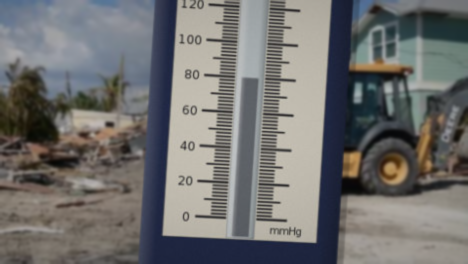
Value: **80** mmHg
